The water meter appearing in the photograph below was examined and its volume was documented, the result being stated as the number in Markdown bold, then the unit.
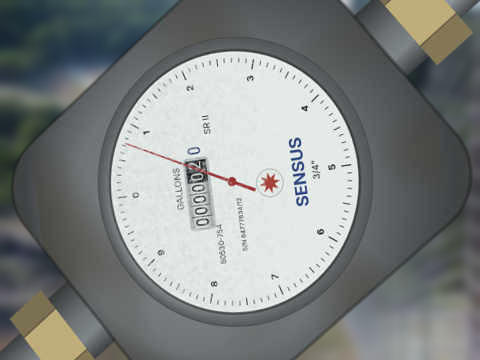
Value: **20.7** gal
